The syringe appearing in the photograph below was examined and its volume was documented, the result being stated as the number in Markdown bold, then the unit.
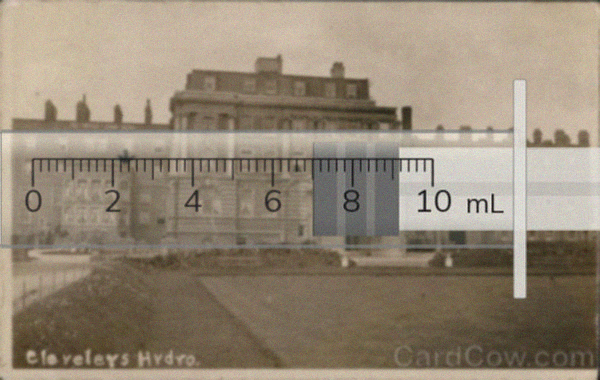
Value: **7** mL
